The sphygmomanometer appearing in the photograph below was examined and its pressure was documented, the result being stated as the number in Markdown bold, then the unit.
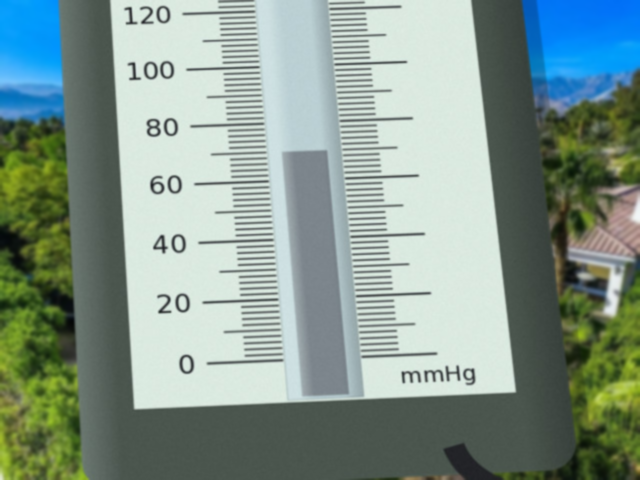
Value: **70** mmHg
